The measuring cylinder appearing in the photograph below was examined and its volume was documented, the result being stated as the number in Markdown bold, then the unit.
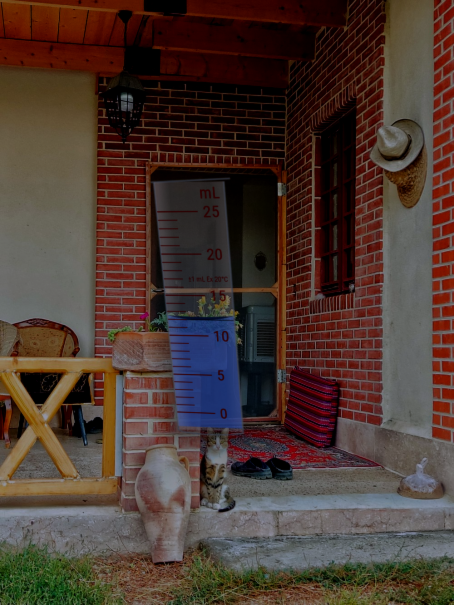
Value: **12** mL
